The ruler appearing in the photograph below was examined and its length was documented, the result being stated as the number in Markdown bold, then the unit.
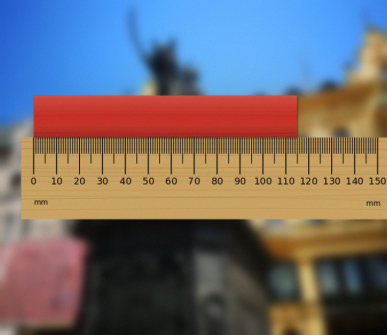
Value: **115** mm
